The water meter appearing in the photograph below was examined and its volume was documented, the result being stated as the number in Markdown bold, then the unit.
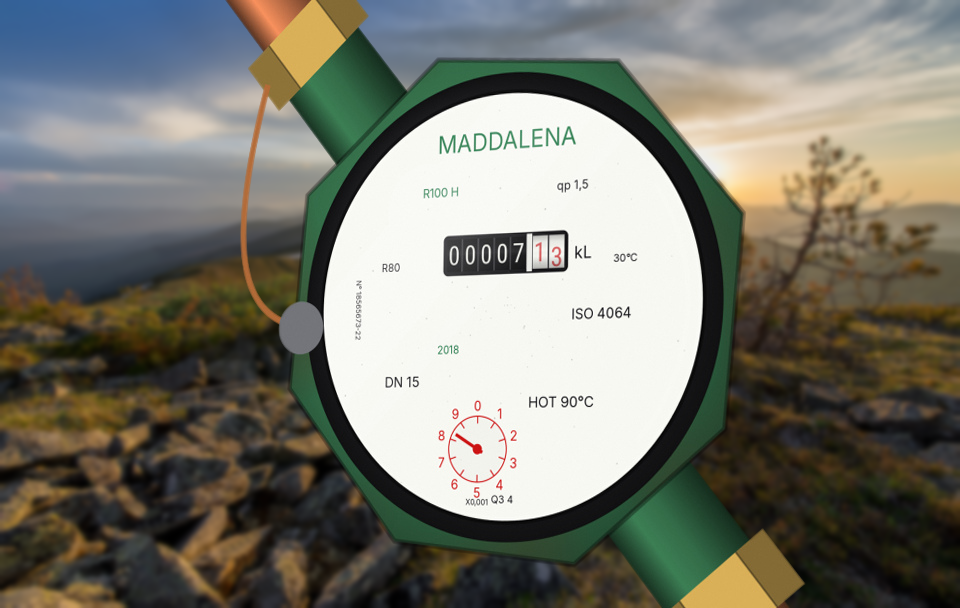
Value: **7.128** kL
